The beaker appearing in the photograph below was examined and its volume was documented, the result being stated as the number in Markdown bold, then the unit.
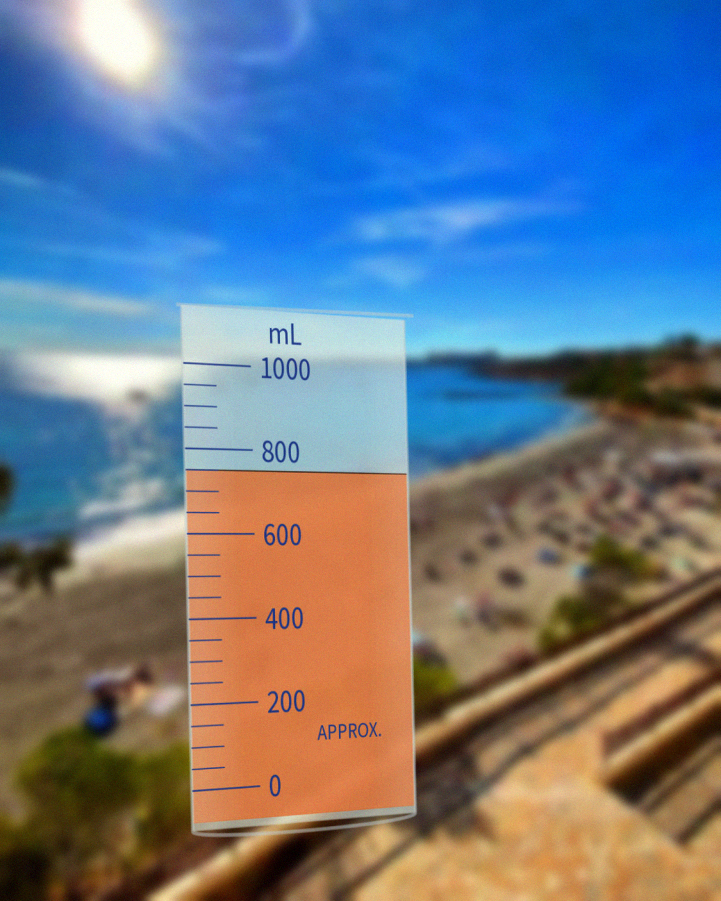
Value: **750** mL
